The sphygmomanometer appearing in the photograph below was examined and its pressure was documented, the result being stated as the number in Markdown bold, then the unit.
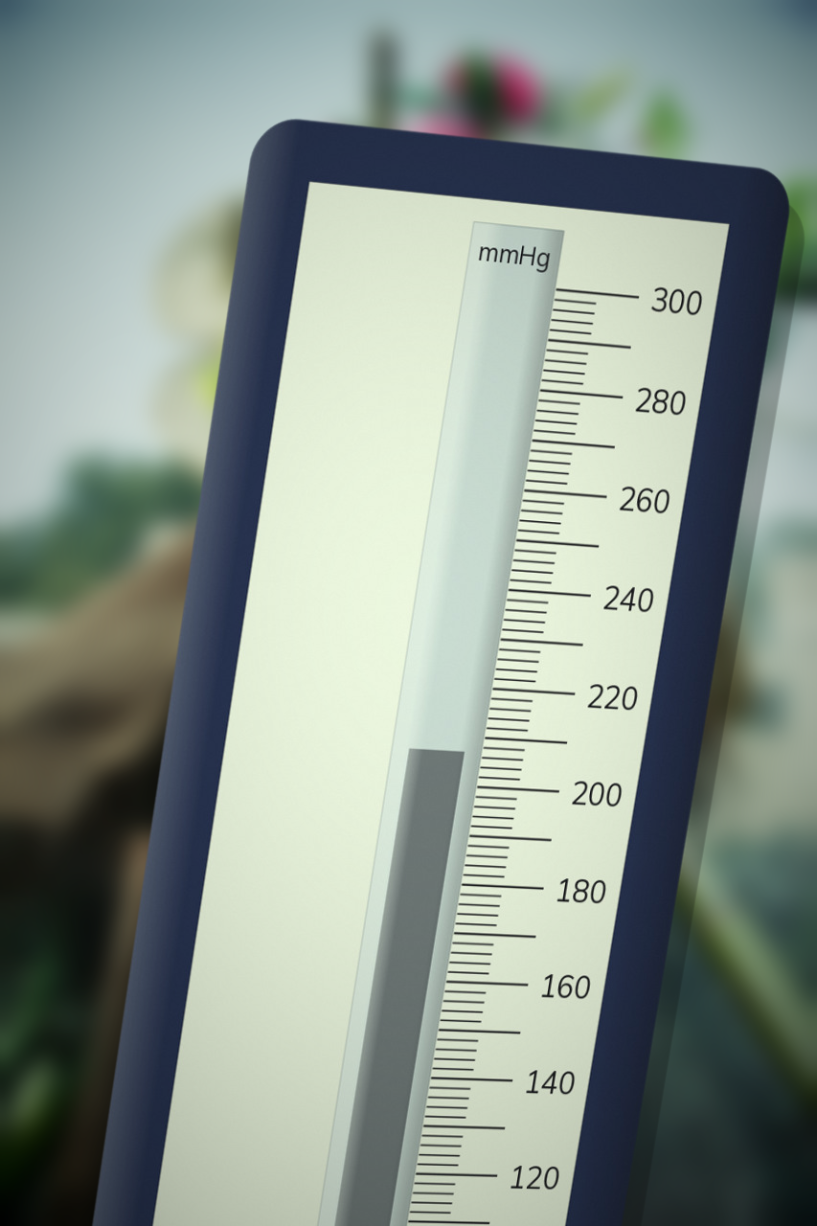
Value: **207** mmHg
